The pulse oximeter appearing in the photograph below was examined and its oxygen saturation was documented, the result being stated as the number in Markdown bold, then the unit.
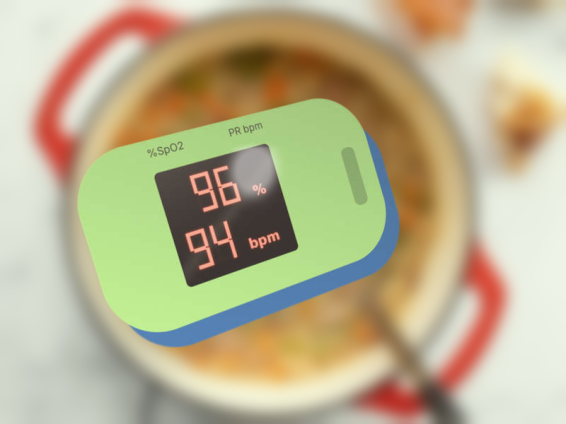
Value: **96** %
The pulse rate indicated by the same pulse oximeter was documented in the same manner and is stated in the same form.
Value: **94** bpm
